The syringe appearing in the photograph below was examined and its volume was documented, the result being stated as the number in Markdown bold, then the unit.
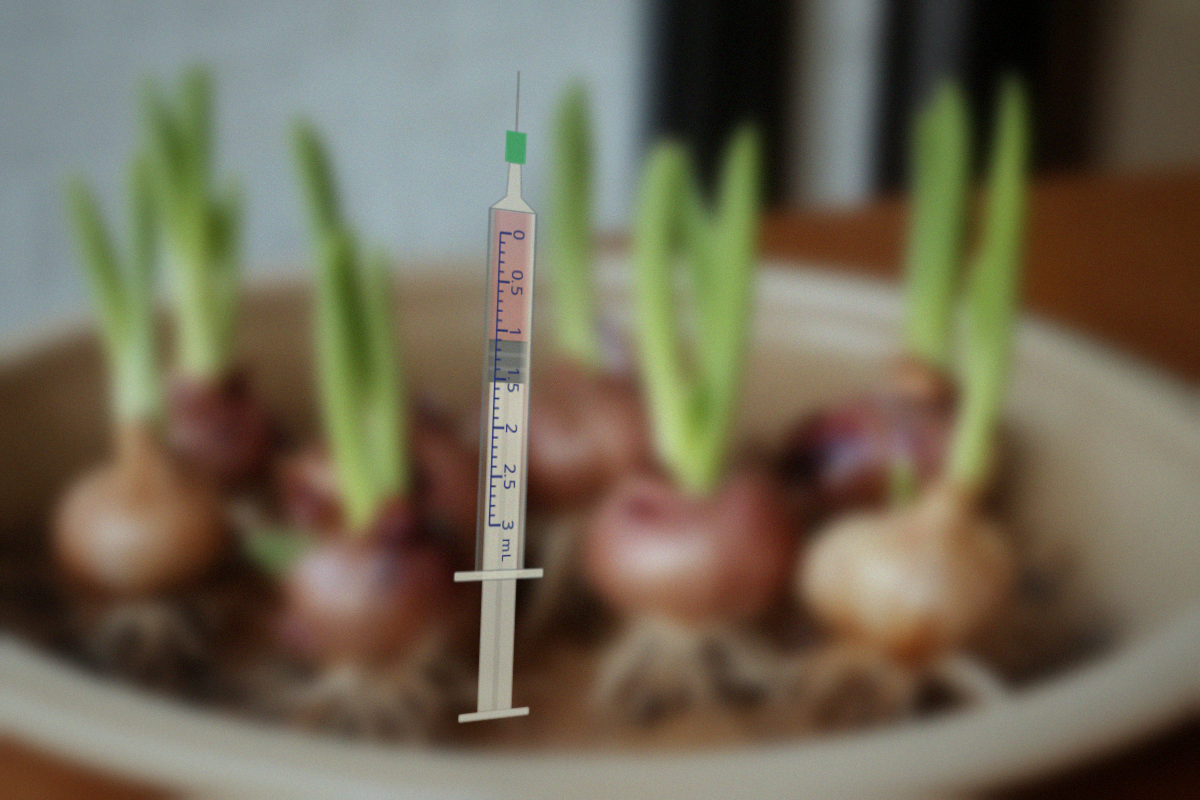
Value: **1.1** mL
